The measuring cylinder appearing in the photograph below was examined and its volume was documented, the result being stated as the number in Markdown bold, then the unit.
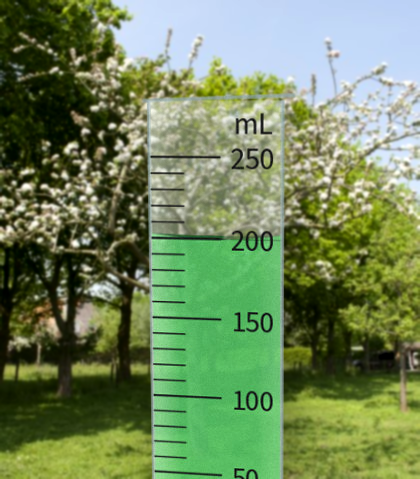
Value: **200** mL
